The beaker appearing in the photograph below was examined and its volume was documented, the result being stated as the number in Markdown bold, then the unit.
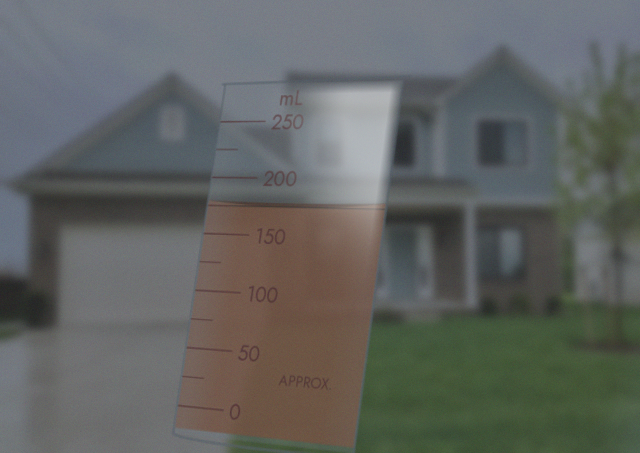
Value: **175** mL
